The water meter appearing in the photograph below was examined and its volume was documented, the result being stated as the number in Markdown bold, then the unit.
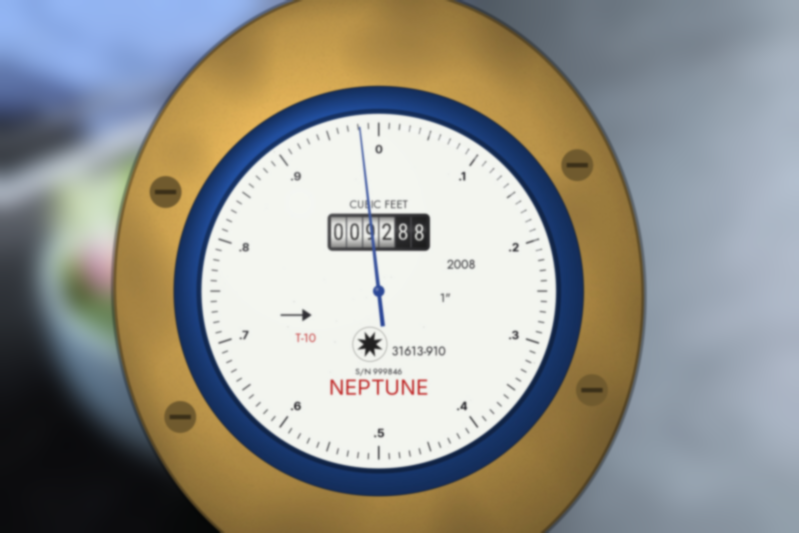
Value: **9287.98** ft³
